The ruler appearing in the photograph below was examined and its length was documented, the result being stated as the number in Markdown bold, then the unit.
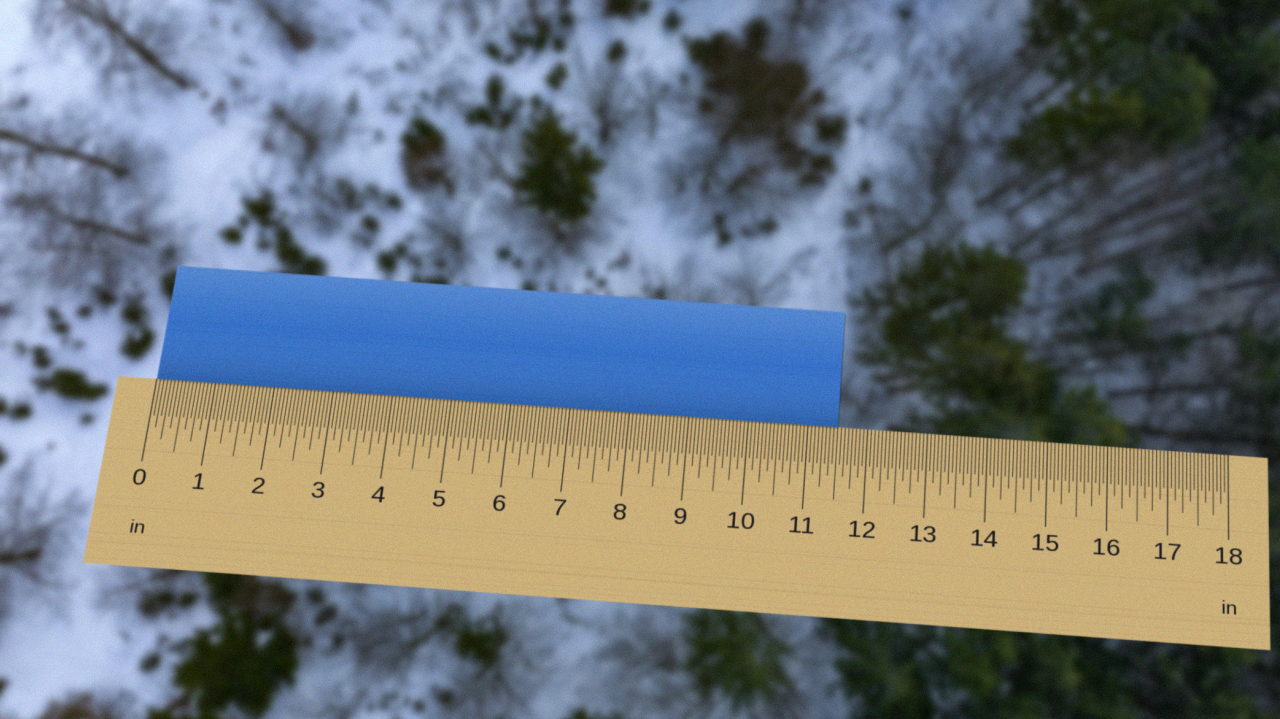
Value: **11.5** in
